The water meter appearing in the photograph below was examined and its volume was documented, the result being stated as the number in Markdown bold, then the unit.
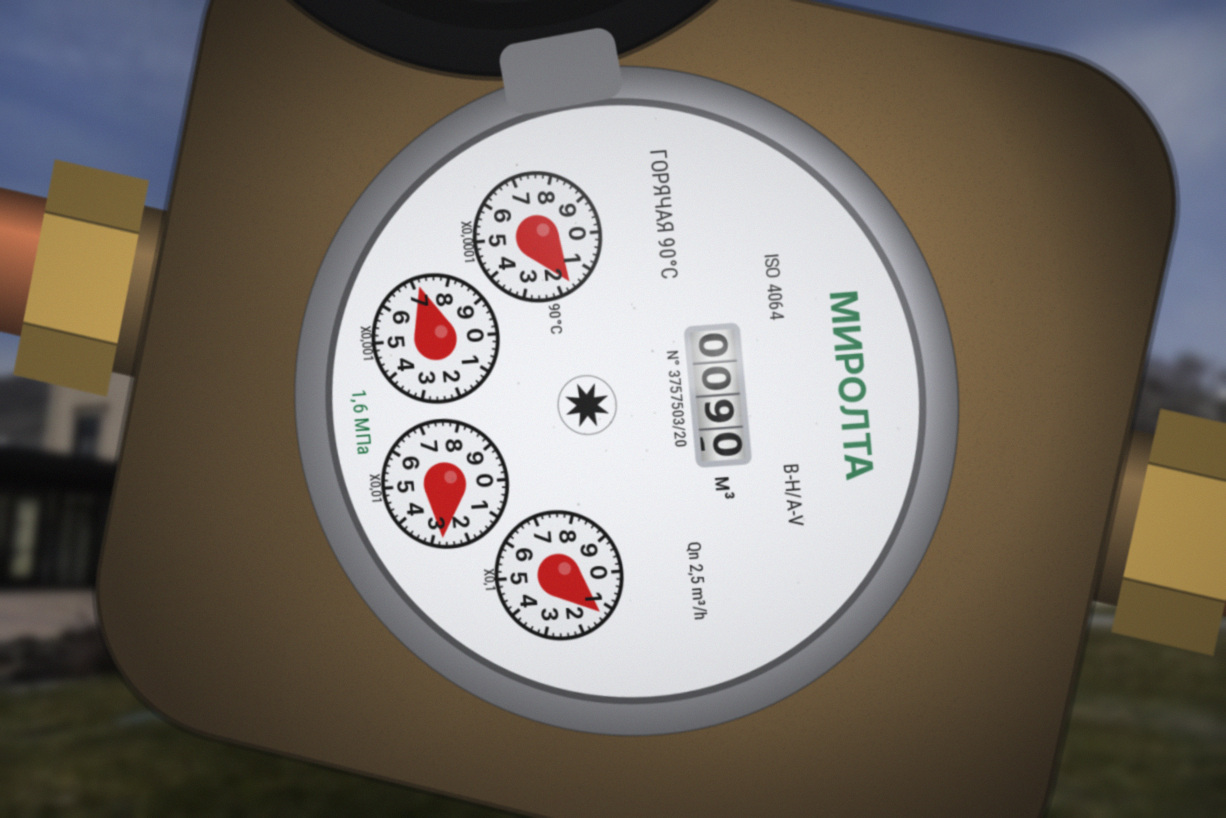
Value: **90.1271** m³
